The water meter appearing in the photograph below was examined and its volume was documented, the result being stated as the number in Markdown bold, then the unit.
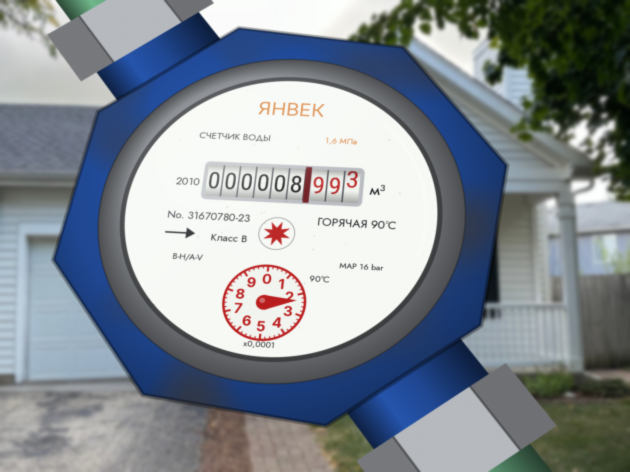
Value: **8.9932** m³
